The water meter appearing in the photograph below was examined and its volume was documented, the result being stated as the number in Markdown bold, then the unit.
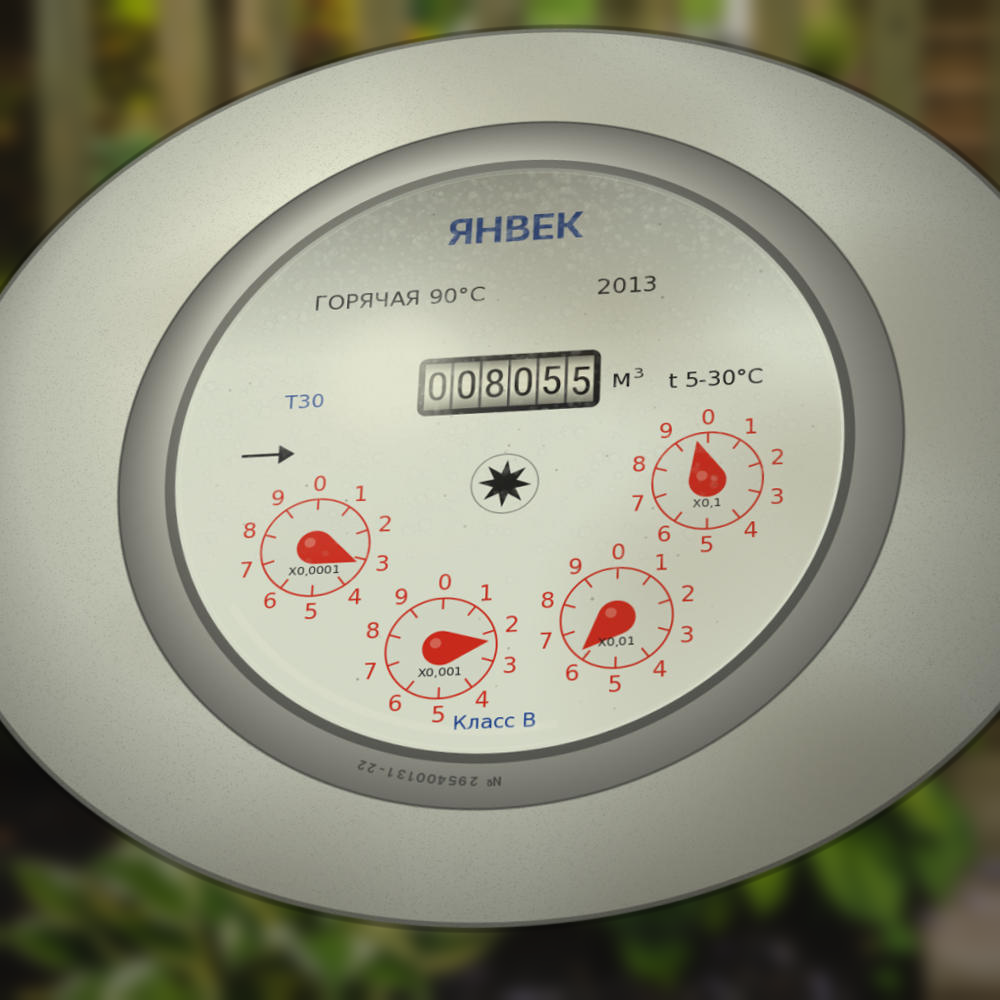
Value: **8054.9623** m³
